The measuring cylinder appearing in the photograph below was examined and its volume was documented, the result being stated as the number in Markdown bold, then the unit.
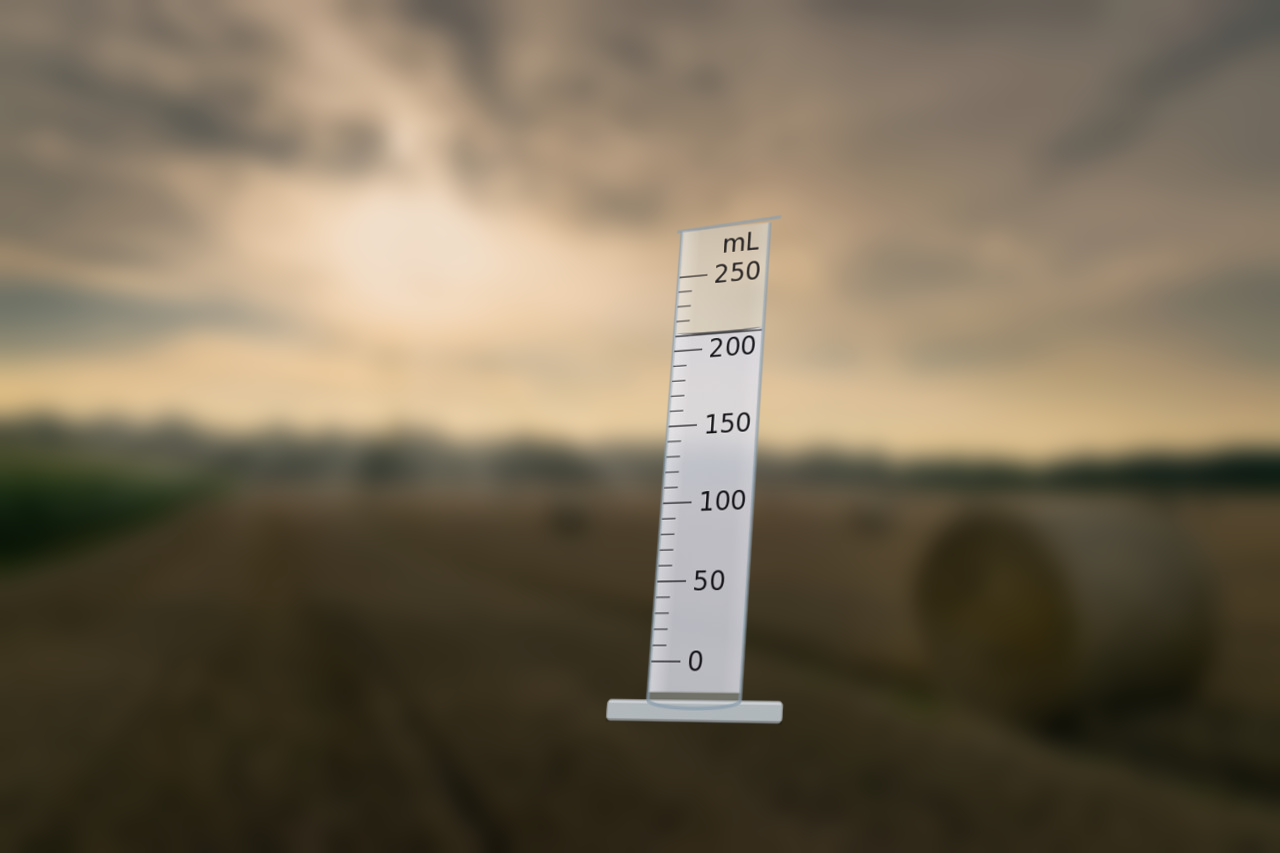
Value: **210** mL
